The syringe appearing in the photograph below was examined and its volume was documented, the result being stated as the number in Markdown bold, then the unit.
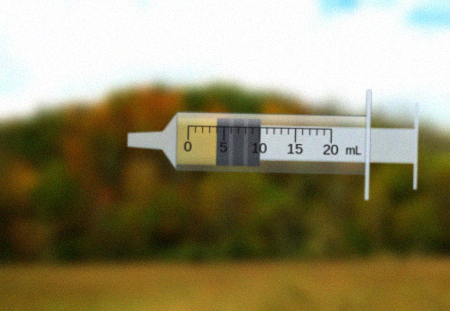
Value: **4** mL
